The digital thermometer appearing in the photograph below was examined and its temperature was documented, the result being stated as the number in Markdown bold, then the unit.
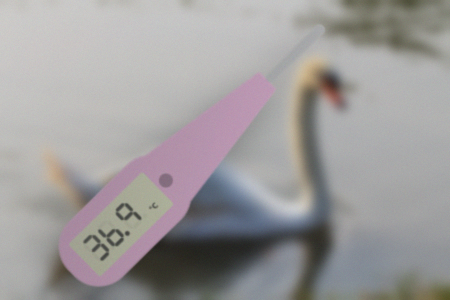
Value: **36.9** °C
